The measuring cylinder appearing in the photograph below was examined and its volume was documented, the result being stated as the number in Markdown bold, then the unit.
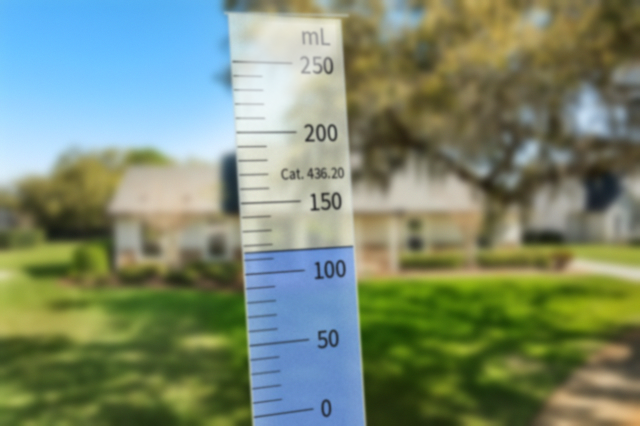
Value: **115** mL
